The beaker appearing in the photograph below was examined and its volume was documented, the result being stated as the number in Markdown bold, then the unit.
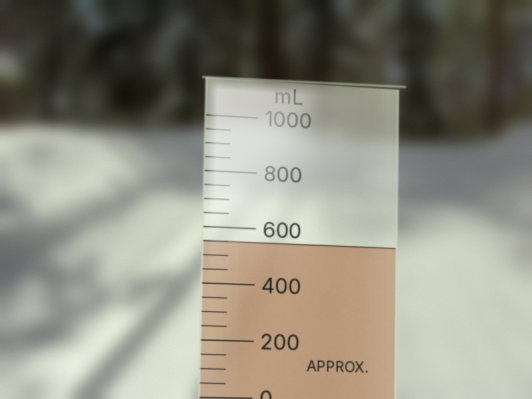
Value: **550** mL
